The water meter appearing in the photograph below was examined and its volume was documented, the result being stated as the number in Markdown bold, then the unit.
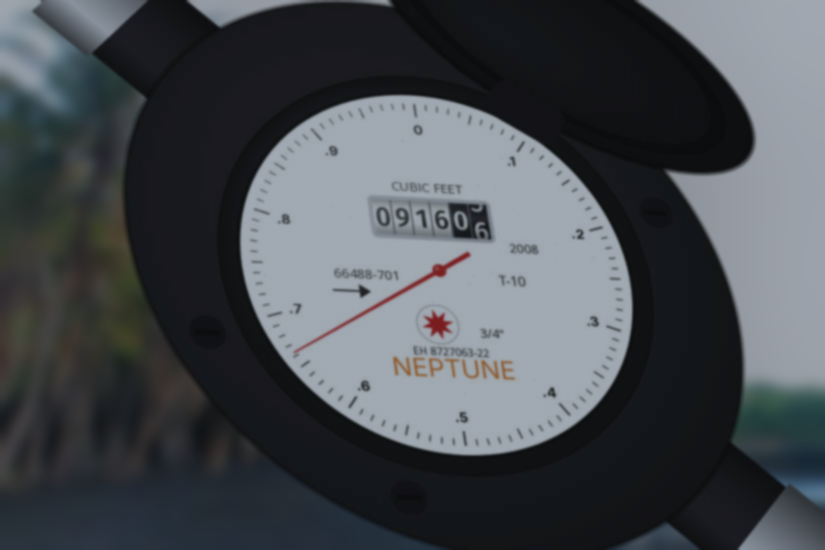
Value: **91605.66** ft³
